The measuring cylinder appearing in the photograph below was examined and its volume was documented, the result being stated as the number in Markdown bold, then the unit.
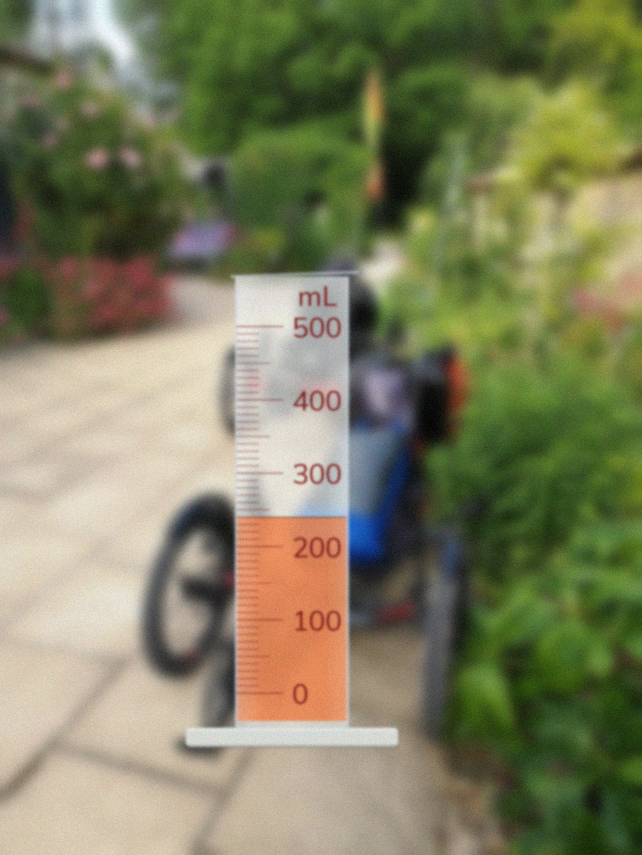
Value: **240** mL
